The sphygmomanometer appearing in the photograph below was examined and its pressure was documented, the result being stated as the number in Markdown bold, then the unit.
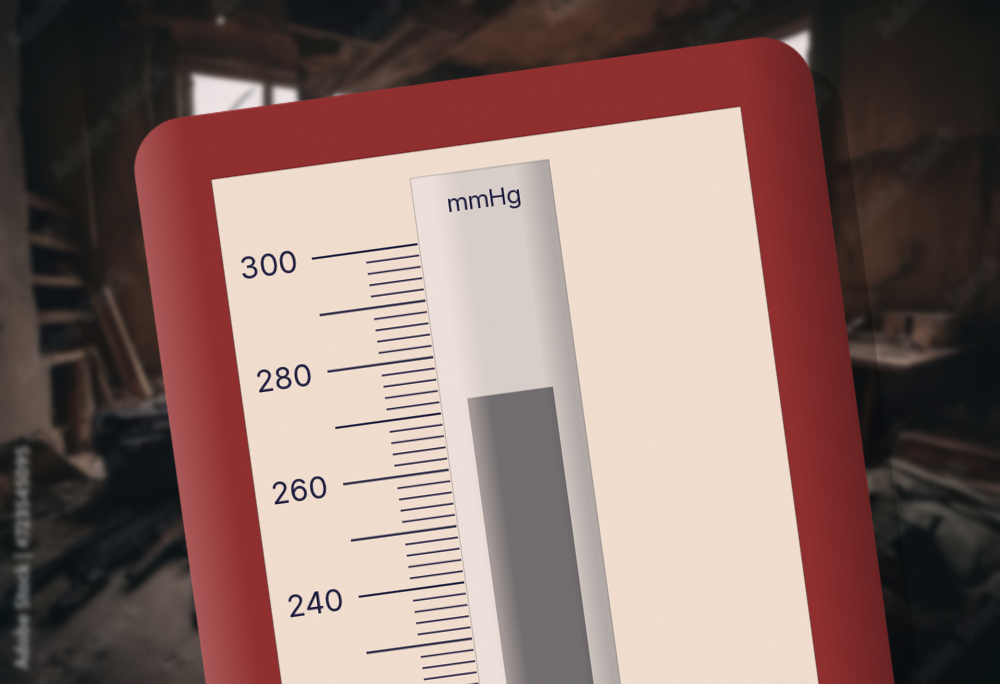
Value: **272** mmHg
